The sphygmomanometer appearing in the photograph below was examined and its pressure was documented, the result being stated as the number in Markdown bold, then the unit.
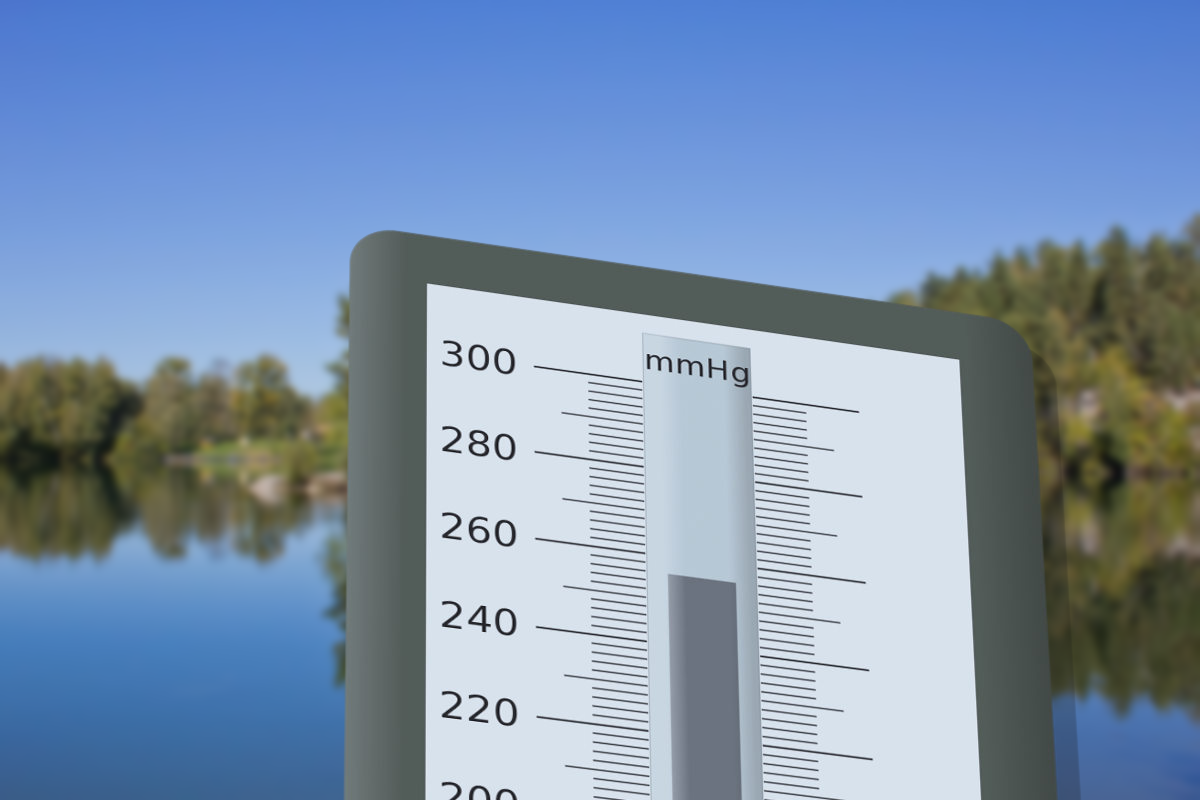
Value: **256** mmHg
